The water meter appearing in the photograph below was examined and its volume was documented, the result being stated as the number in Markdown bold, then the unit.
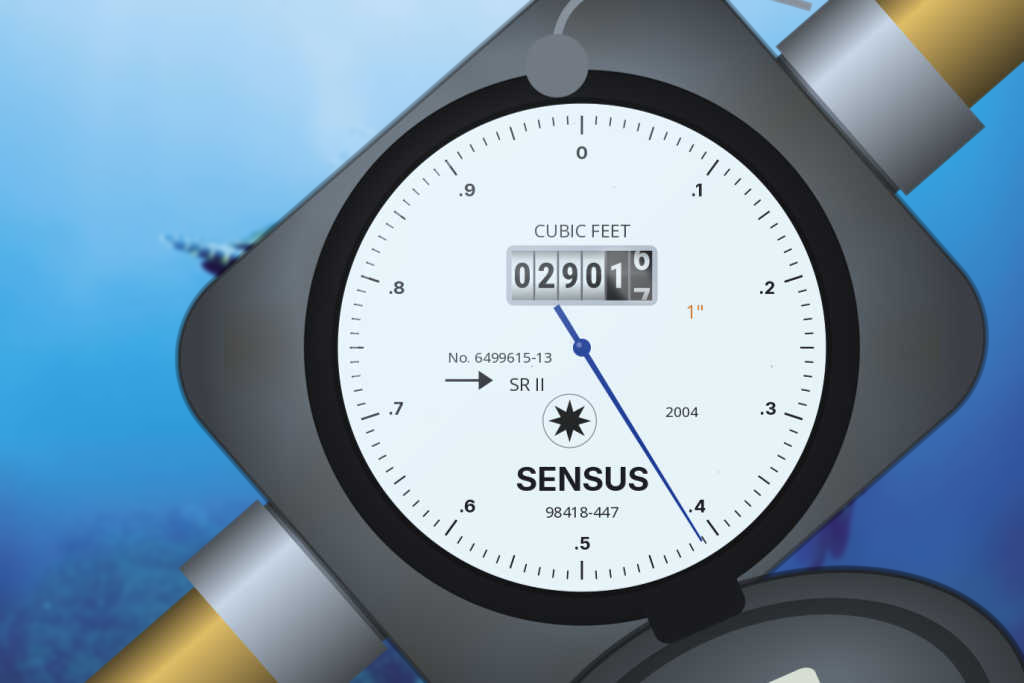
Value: **29016.41** ft³
